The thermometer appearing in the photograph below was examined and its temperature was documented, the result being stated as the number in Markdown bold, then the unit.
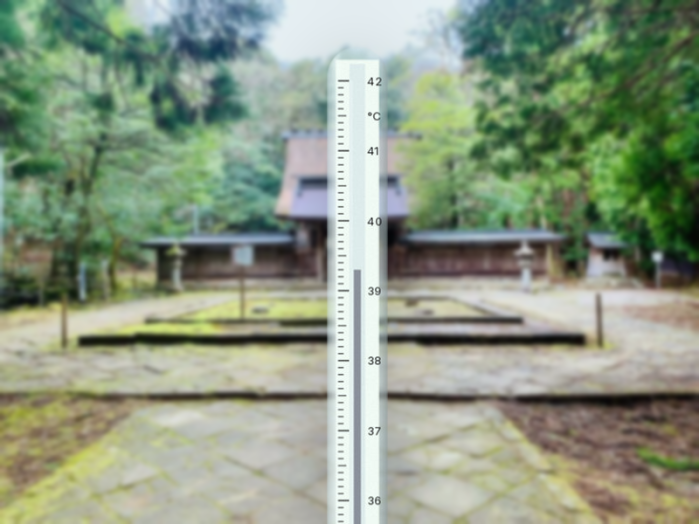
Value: **39.3** °C
